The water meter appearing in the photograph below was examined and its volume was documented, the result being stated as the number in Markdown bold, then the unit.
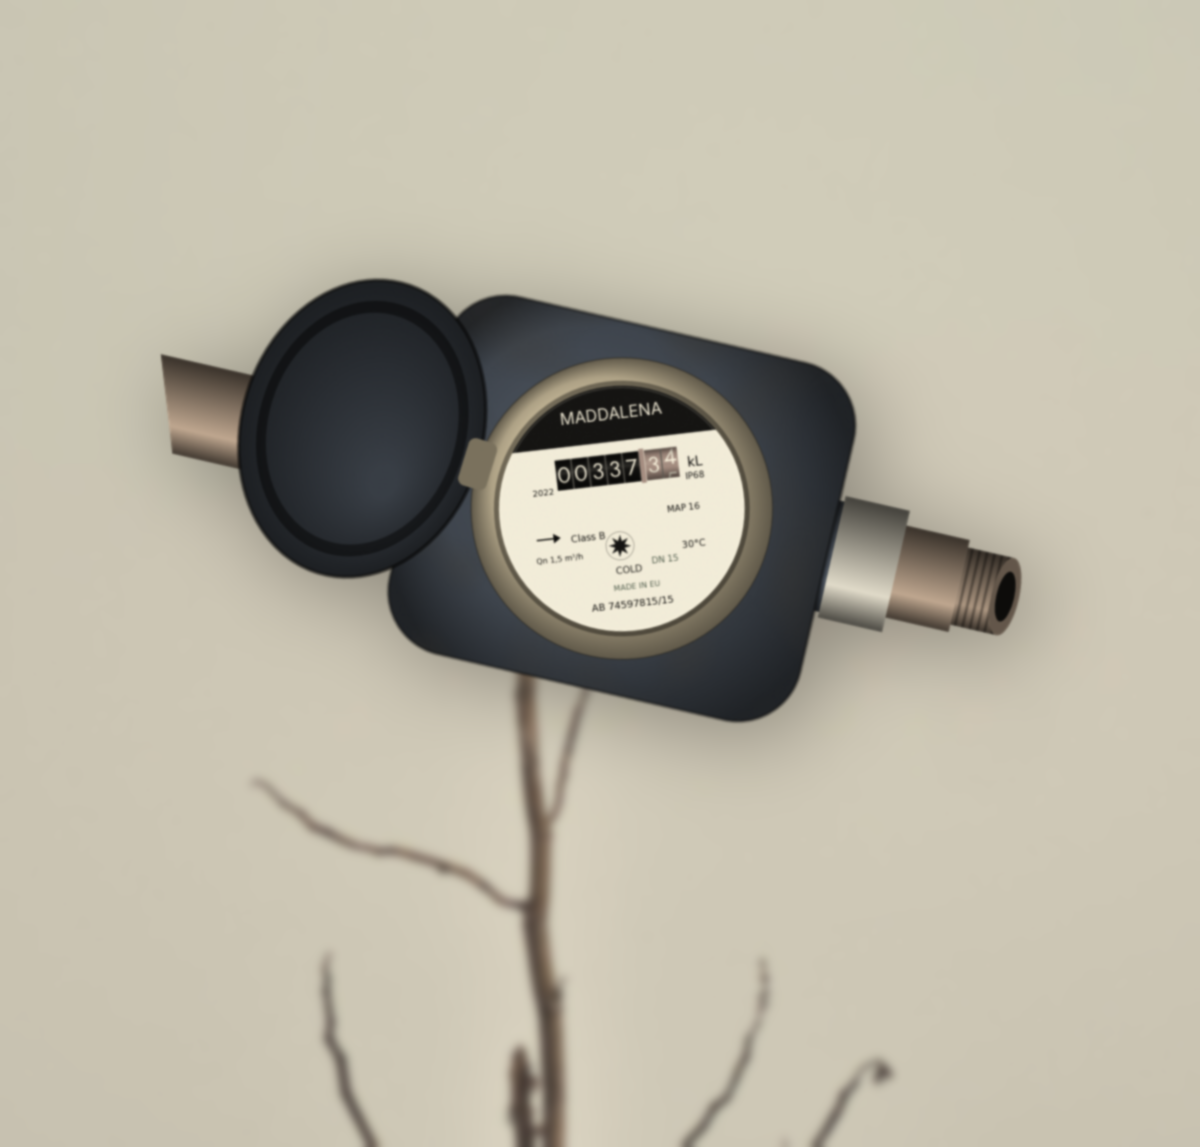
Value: **337.34** kL
